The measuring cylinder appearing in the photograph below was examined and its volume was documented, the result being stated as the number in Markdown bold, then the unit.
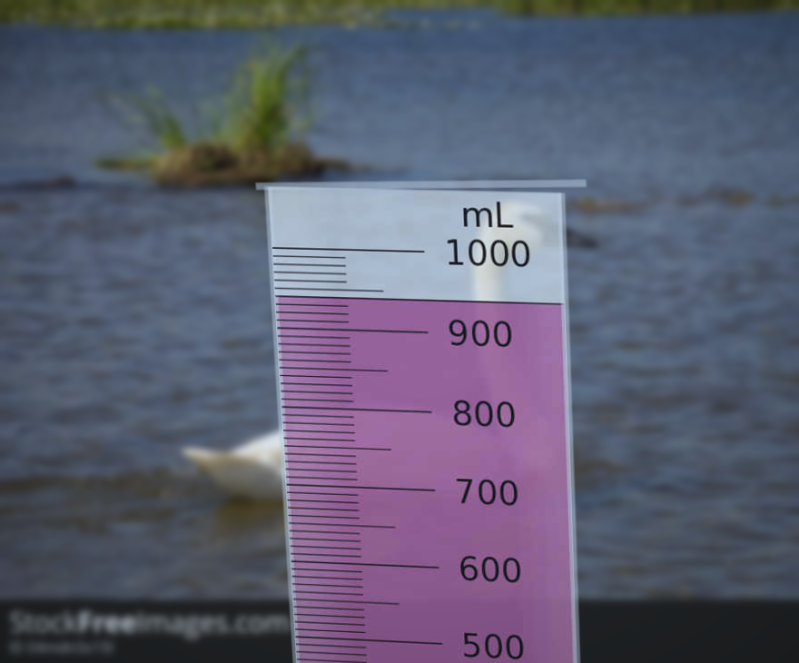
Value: **940** mL
